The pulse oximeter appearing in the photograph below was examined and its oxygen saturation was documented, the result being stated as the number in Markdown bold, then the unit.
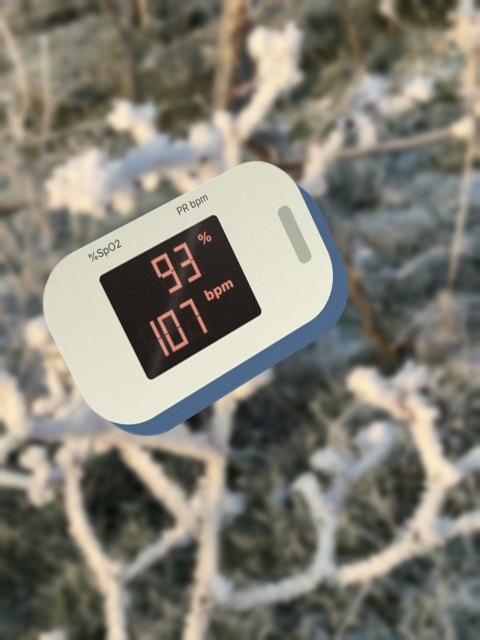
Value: **93** %
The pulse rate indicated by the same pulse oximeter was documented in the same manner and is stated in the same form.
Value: **107** bpm
